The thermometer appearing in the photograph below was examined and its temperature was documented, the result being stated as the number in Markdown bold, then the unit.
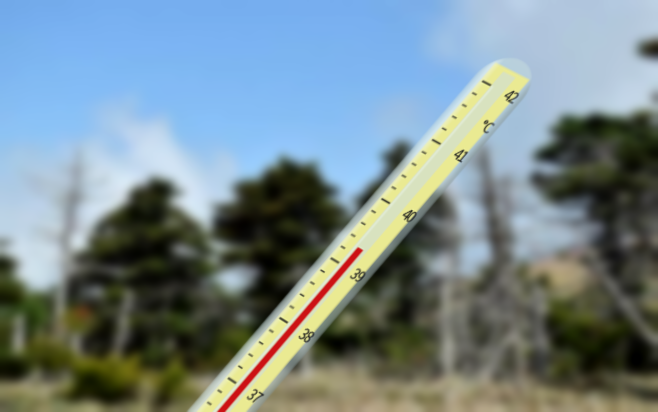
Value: **39.3** °C
